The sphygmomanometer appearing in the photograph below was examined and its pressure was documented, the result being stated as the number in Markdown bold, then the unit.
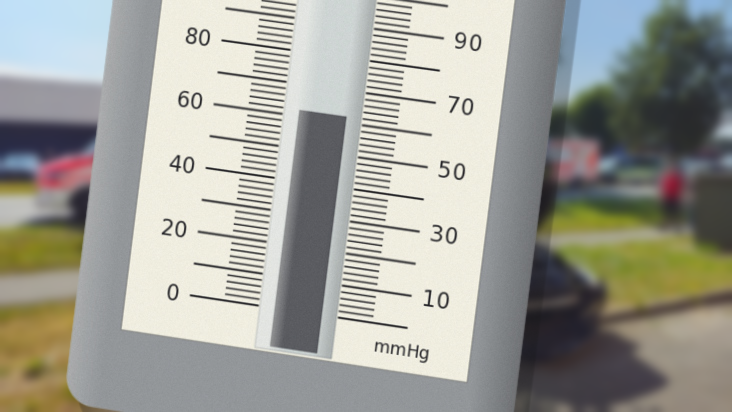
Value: **62** mmHg
